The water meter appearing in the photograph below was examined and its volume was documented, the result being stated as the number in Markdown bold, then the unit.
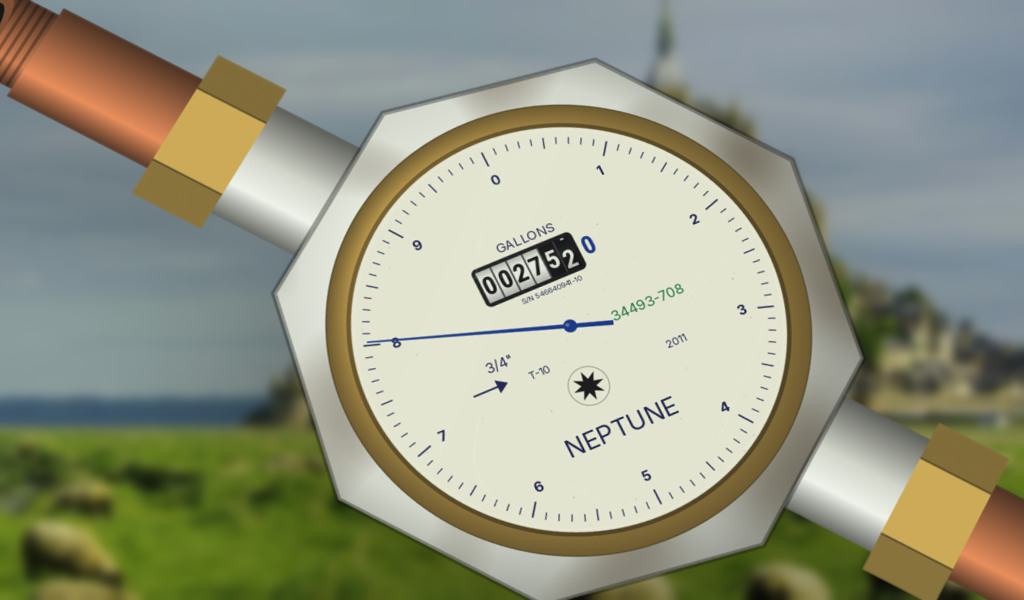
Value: **27518.0** gal
